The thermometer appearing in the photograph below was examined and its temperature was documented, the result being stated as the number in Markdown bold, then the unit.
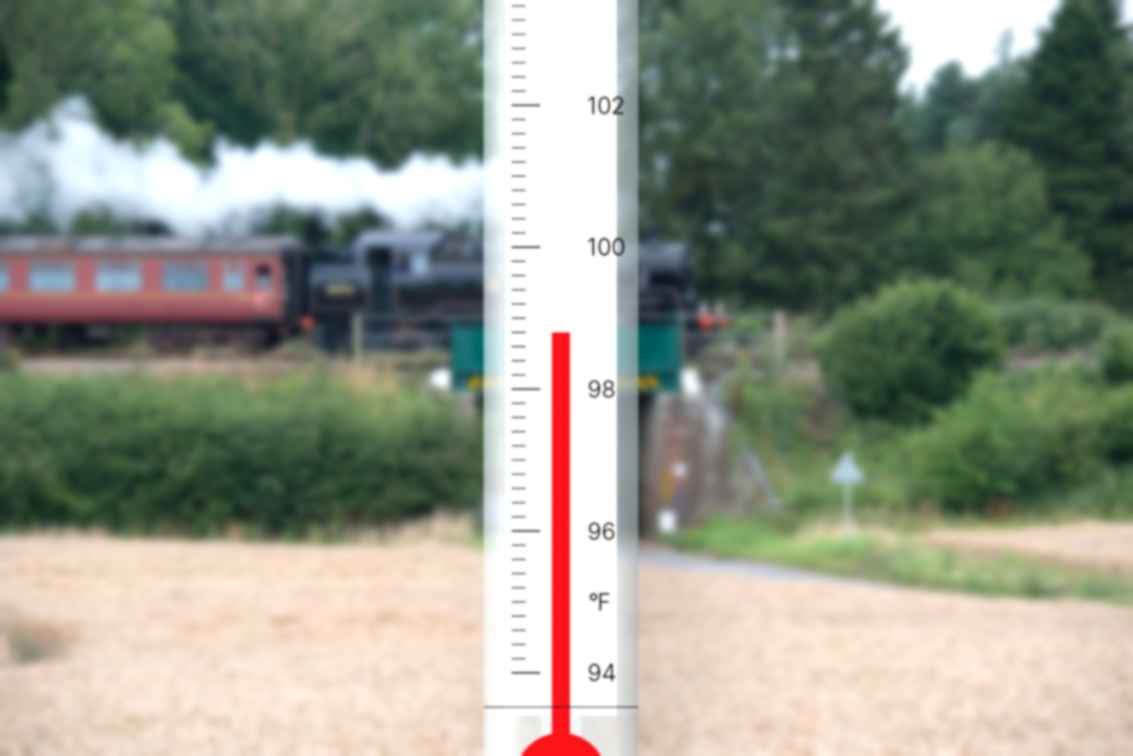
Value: **98.8** °F
